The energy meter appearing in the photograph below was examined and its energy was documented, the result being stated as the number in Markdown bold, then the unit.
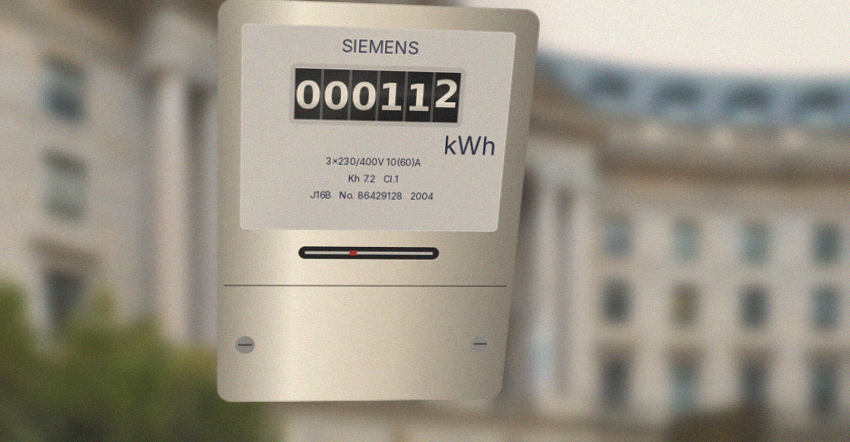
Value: **112** kWh
